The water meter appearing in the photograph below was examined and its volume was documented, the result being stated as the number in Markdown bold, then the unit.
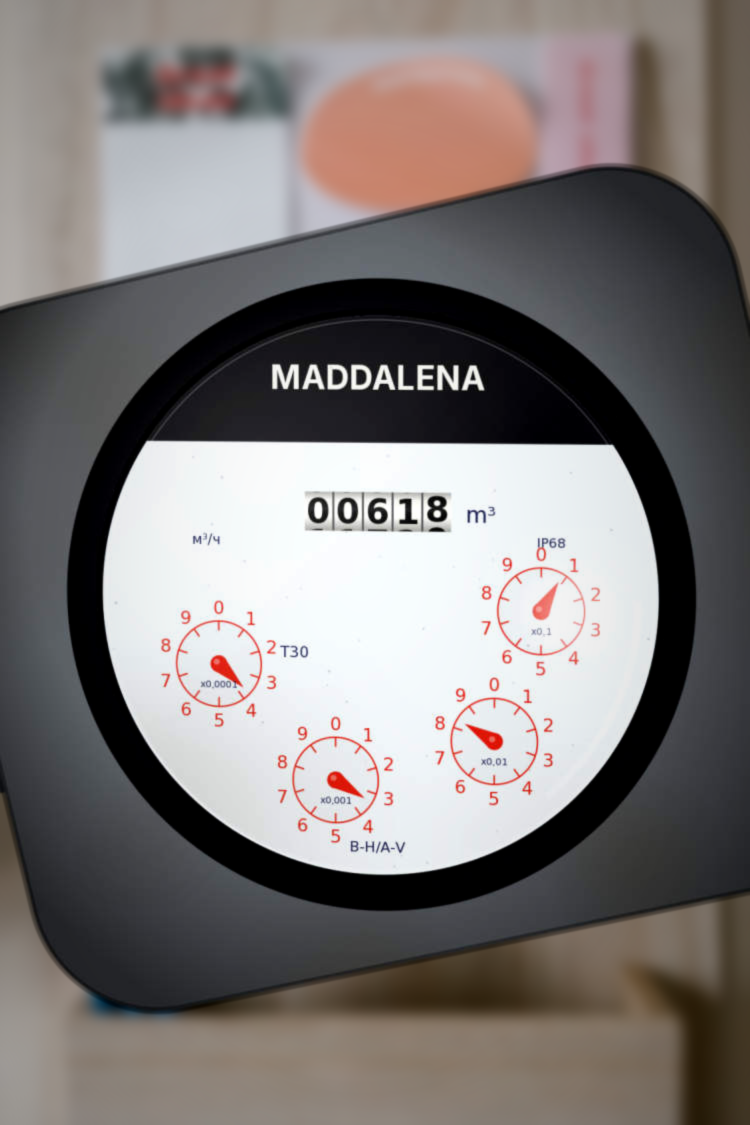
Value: **618.0833** m³
